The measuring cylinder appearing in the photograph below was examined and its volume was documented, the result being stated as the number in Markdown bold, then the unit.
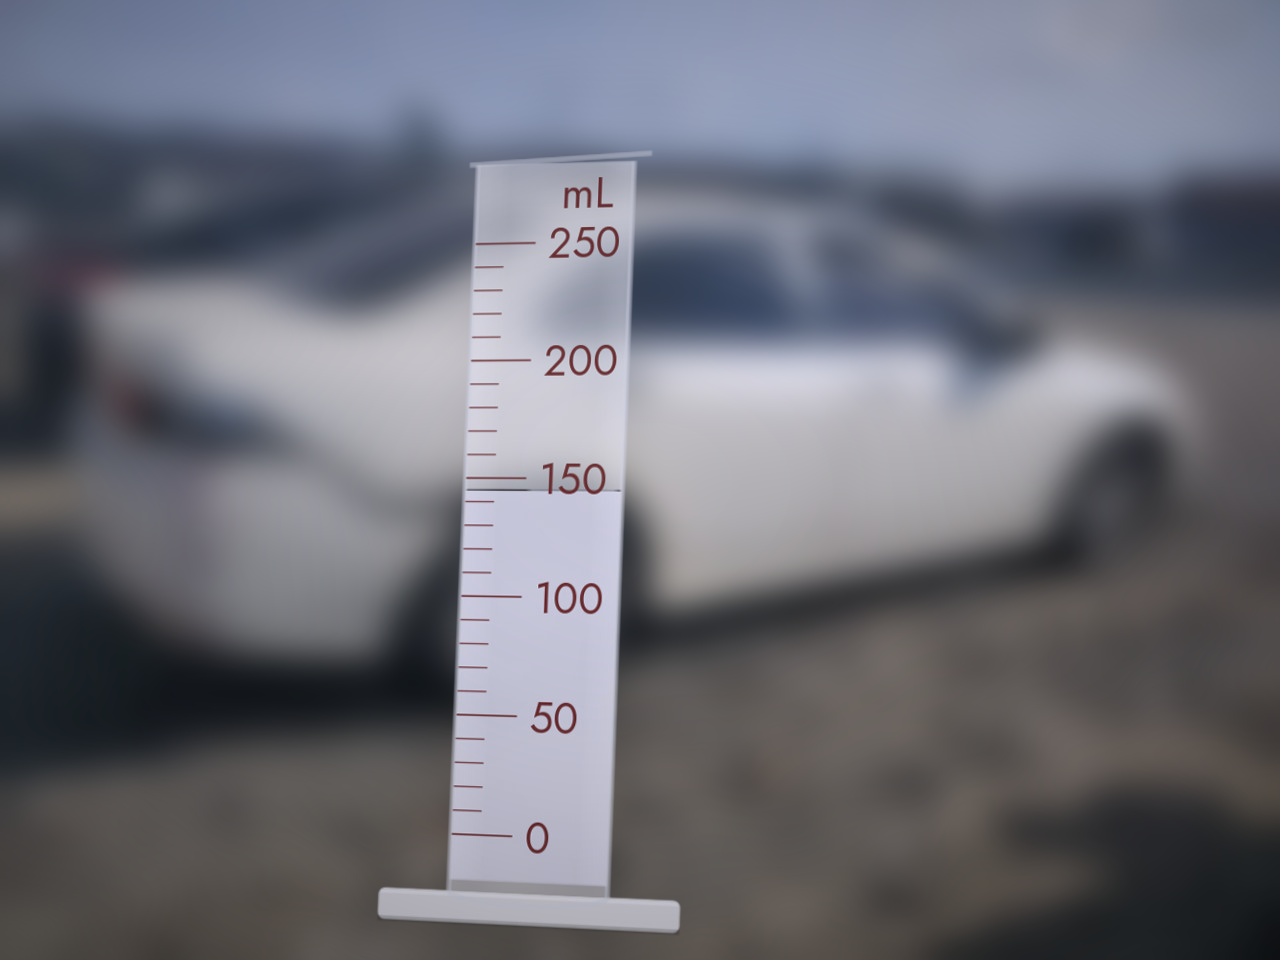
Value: **145** mL
